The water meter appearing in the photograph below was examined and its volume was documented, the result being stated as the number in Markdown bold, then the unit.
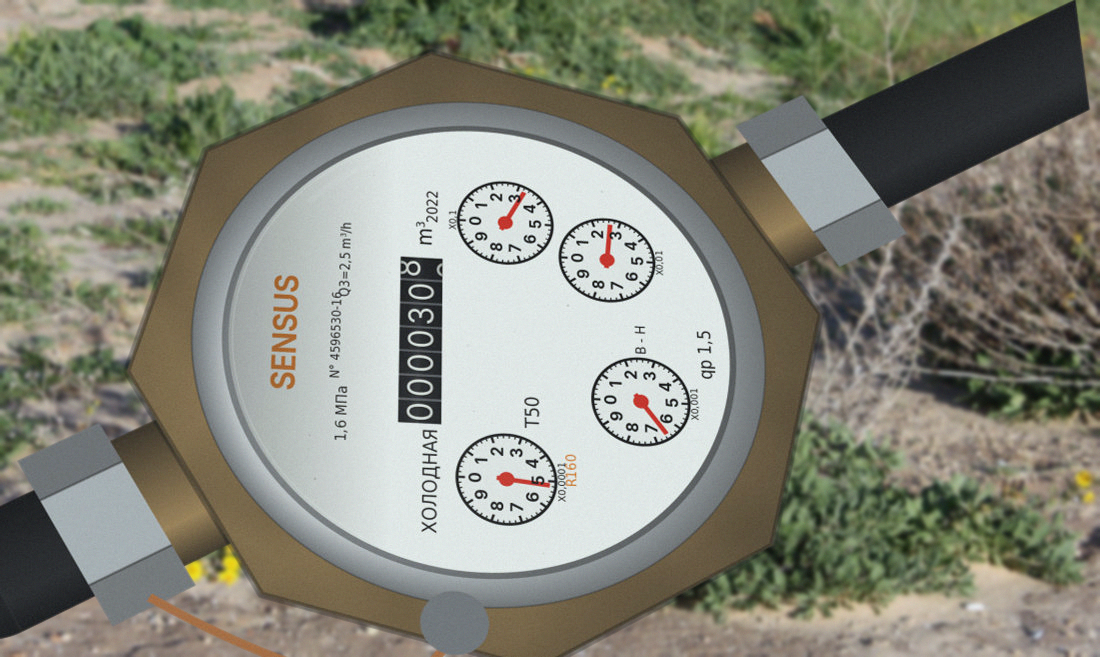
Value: **308.3265** m³
